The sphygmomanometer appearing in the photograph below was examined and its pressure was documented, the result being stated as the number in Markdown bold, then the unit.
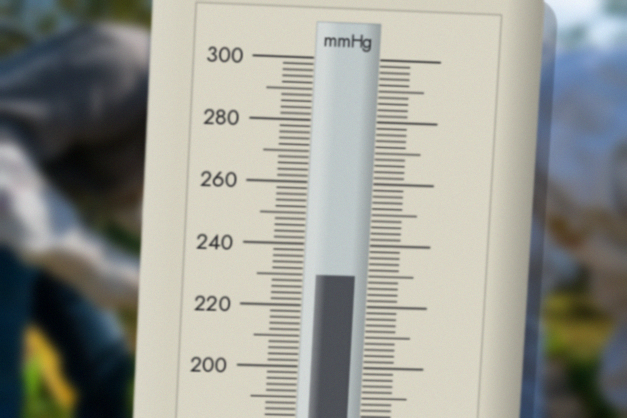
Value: **230** mmHg
